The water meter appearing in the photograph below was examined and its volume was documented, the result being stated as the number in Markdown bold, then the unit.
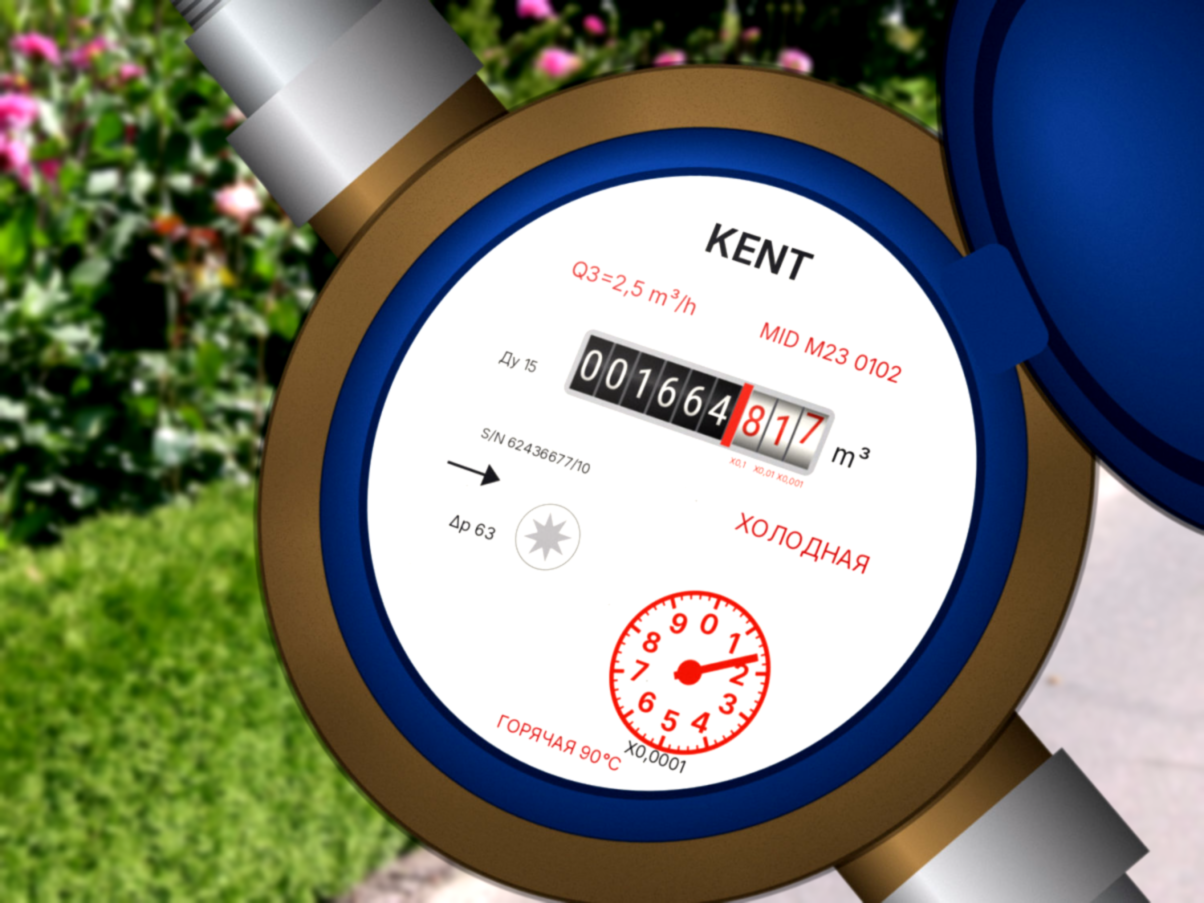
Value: **1664.8171** m³
